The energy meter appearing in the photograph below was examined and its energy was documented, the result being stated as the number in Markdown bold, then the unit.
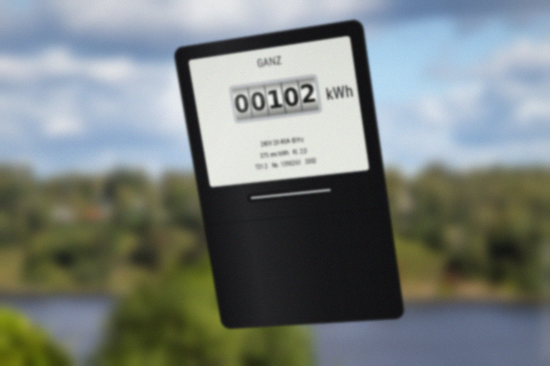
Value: **102** kWh
